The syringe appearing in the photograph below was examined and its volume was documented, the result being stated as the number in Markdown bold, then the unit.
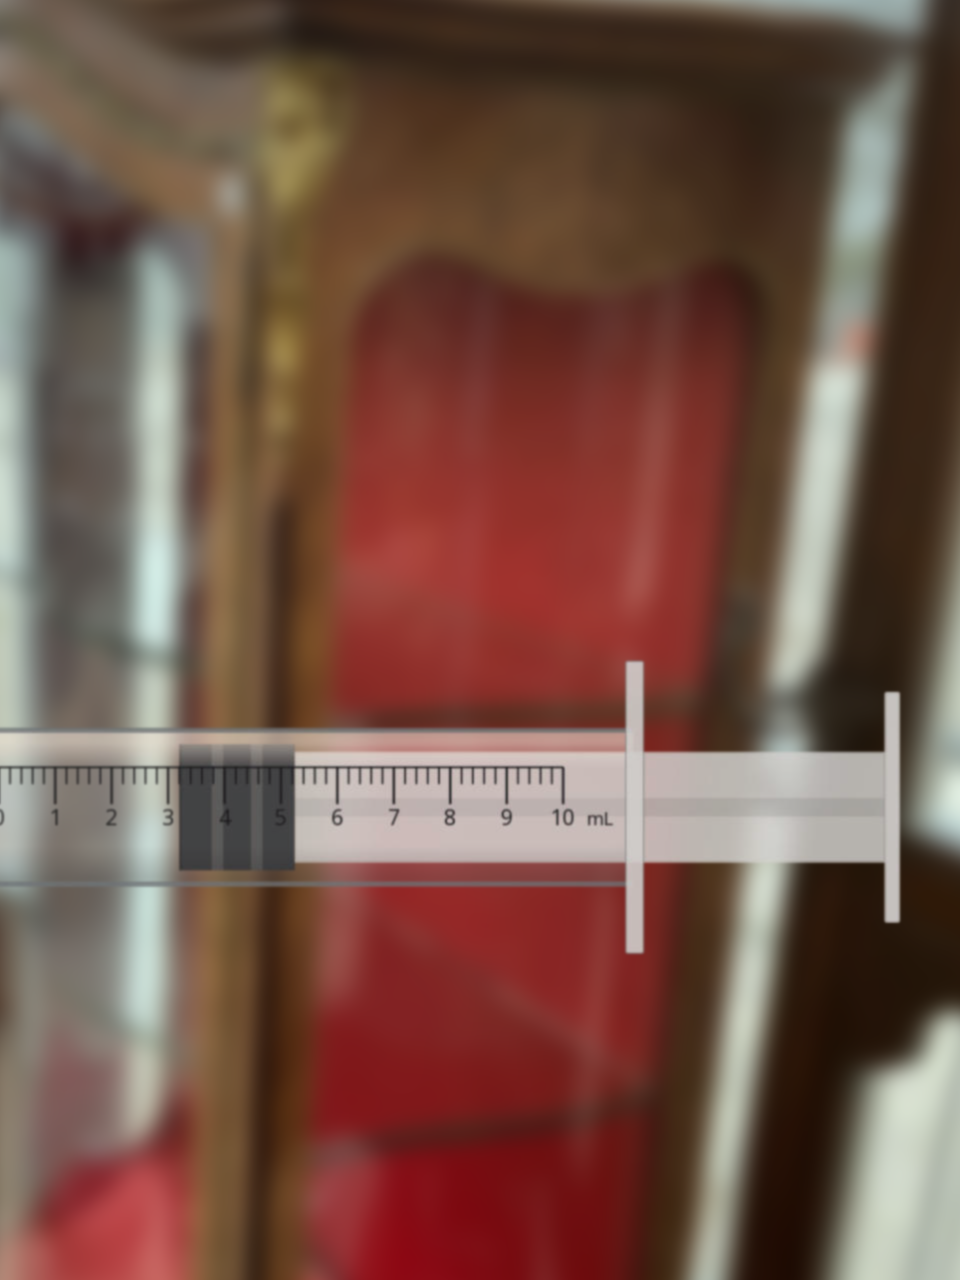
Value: **3.2** mL
